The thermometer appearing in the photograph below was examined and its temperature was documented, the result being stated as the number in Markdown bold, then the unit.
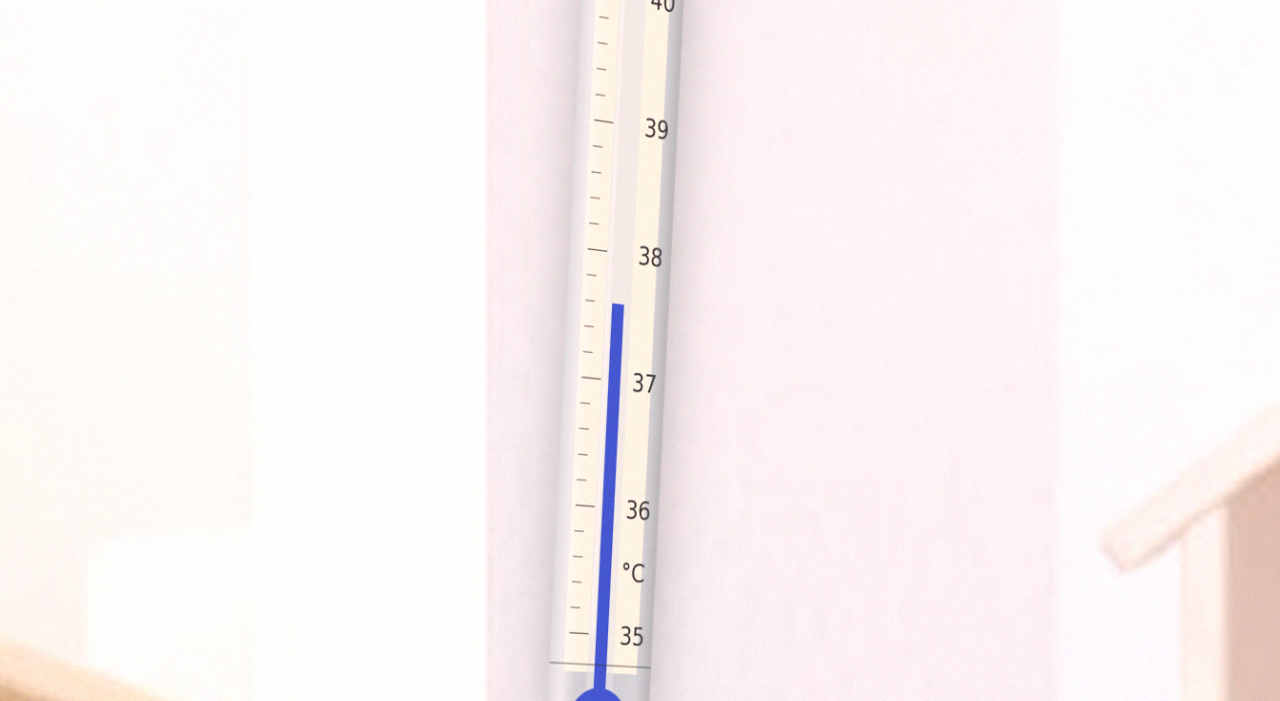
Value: **37.6** °C
